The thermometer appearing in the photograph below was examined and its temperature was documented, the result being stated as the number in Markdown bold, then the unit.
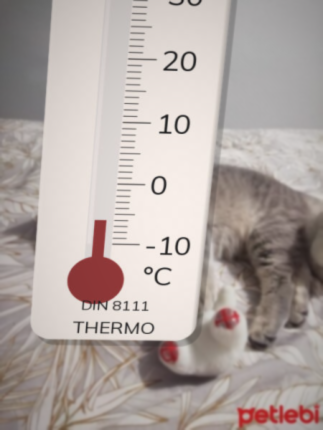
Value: **-6** °C
